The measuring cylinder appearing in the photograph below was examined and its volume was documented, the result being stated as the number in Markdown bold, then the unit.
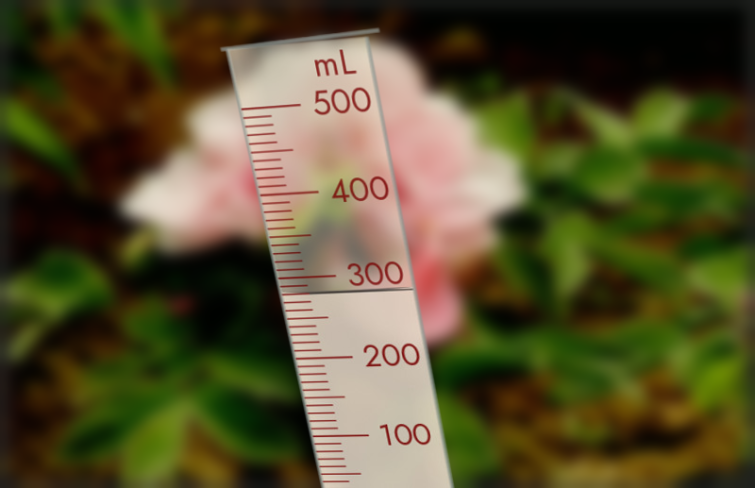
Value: **280** mL
